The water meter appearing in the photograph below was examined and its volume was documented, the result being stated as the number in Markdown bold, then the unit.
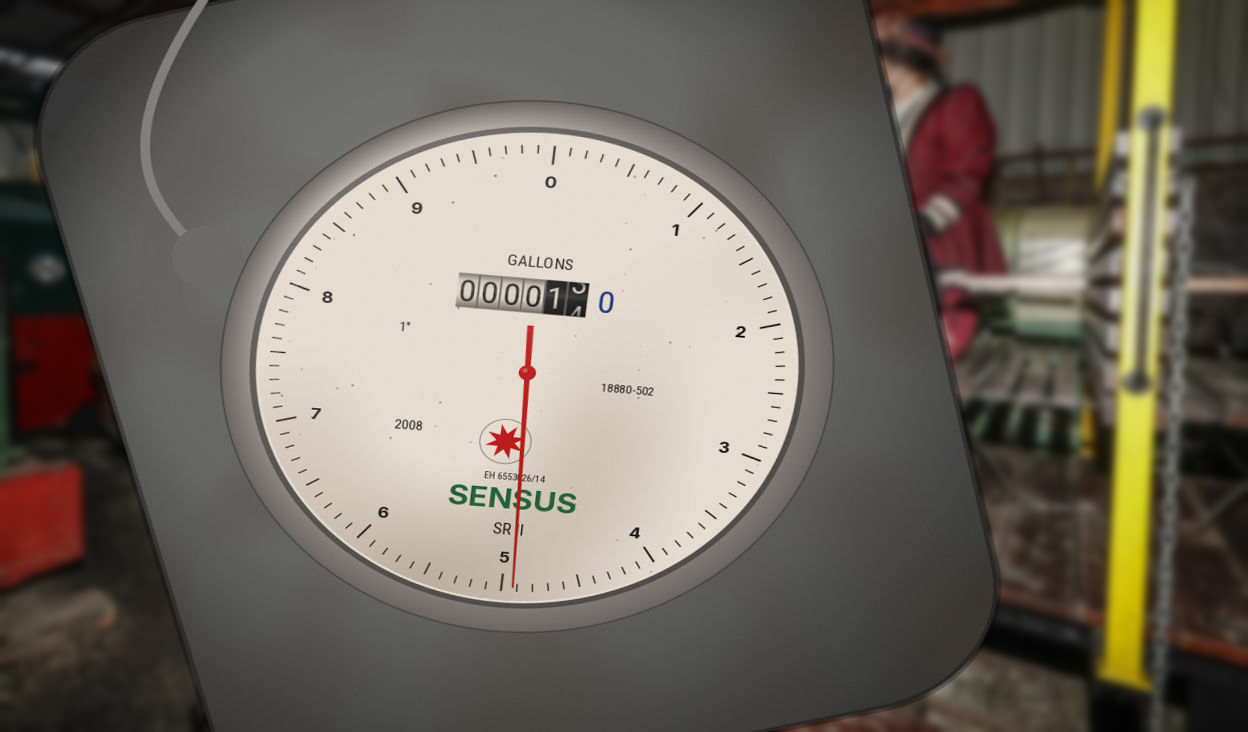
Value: **134.9** gal
